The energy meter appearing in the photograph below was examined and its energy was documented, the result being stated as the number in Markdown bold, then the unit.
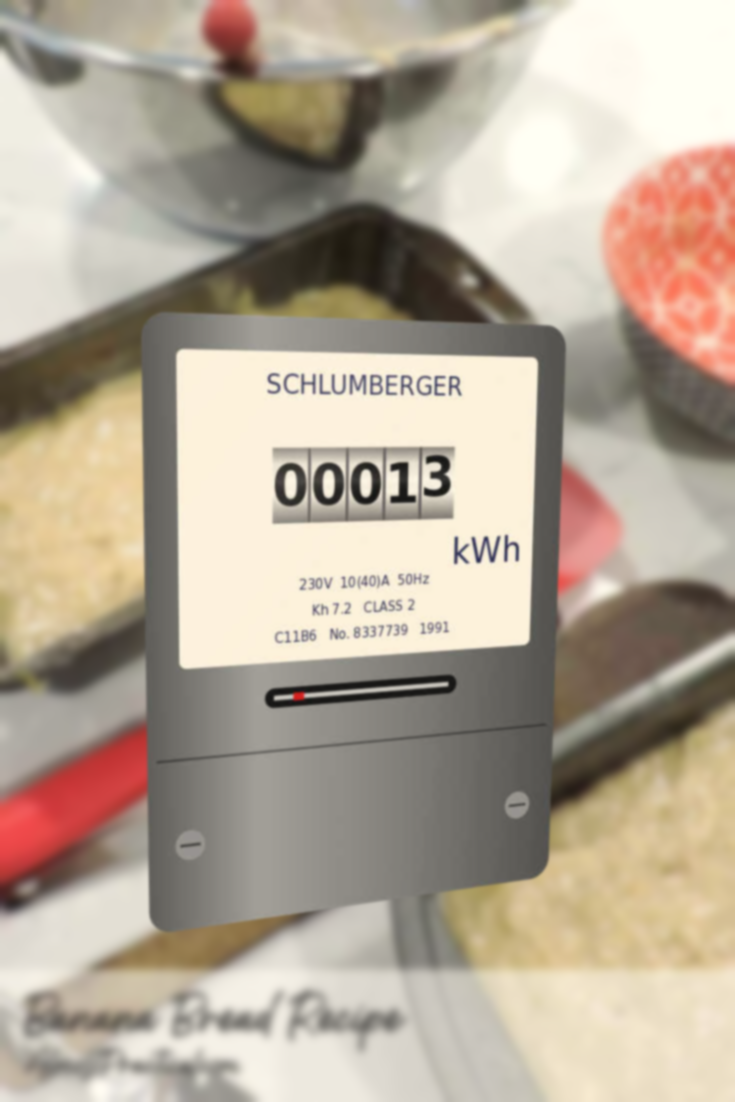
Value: **13** kWh
